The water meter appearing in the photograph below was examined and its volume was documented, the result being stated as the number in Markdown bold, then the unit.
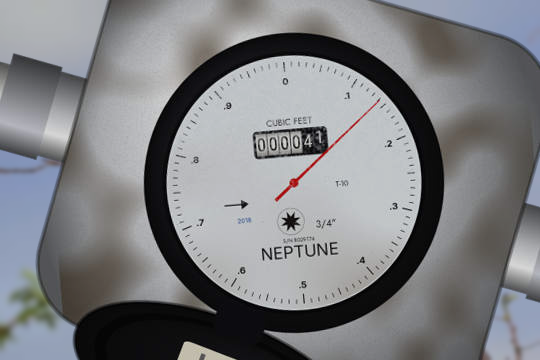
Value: **41.14** ft³
